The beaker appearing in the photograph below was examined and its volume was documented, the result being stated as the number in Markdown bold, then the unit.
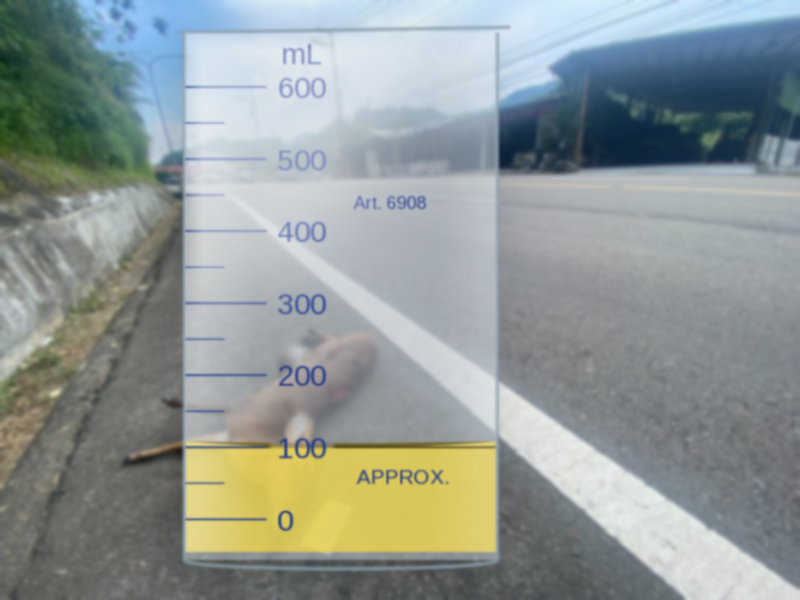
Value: **100** mL
